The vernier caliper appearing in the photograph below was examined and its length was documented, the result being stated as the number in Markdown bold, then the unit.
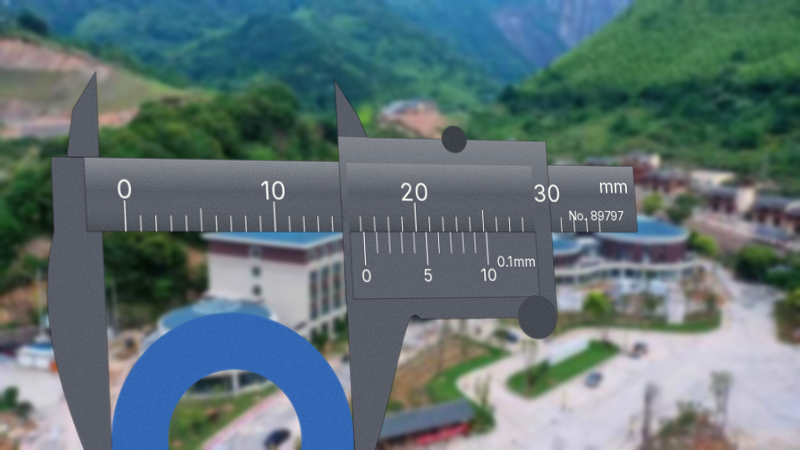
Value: **16.2** mm
